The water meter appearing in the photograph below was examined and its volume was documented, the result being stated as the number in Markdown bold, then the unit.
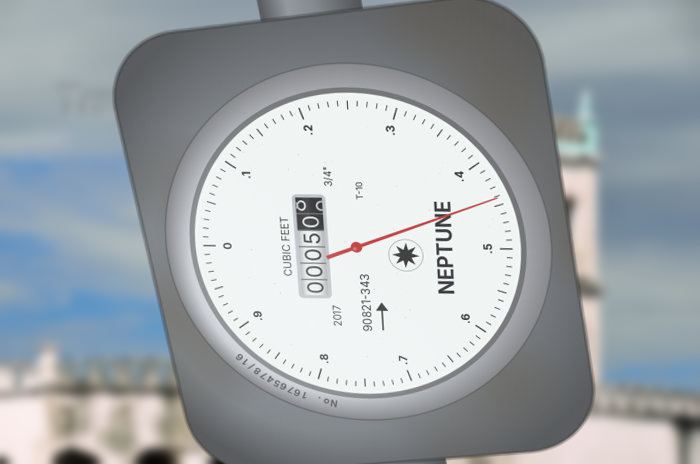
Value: **508.44** ft³
